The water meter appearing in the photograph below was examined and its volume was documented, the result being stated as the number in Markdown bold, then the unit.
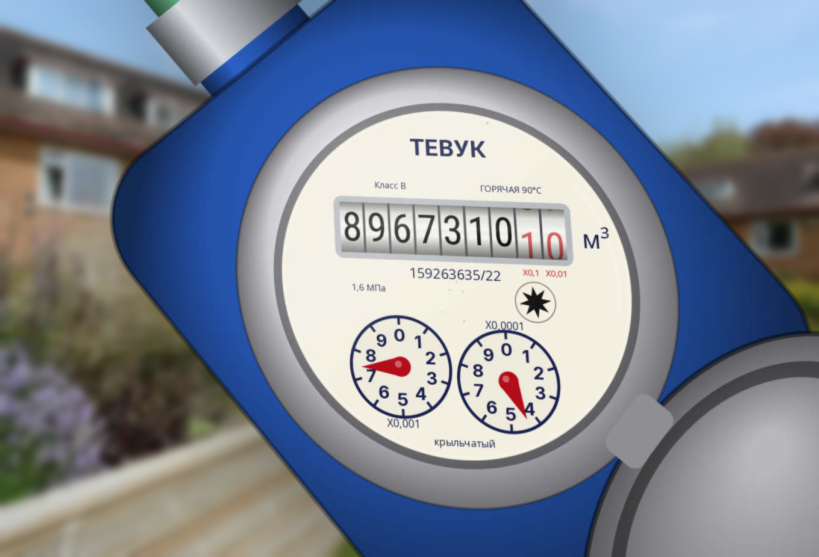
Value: **8967310.0974** m³
